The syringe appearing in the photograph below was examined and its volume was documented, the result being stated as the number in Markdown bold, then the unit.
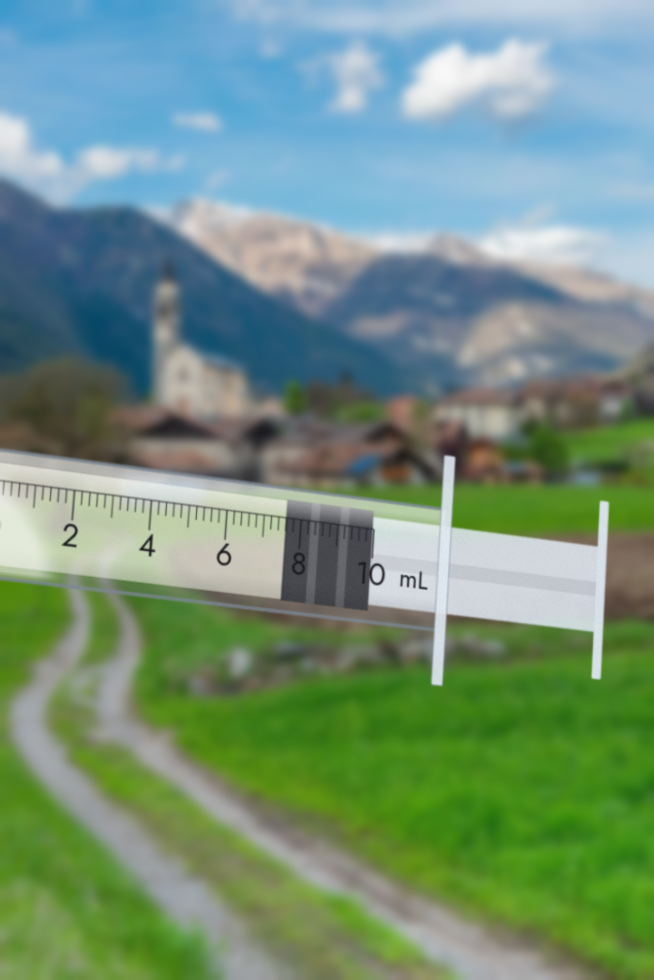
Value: **7.6** mL
